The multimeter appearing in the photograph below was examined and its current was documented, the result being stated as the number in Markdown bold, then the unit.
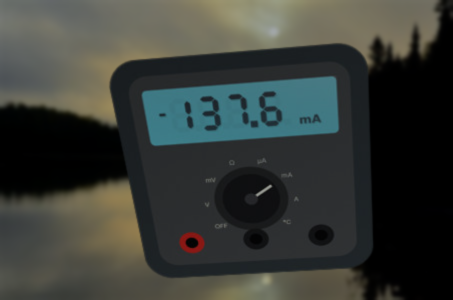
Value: **-137.6** mA
